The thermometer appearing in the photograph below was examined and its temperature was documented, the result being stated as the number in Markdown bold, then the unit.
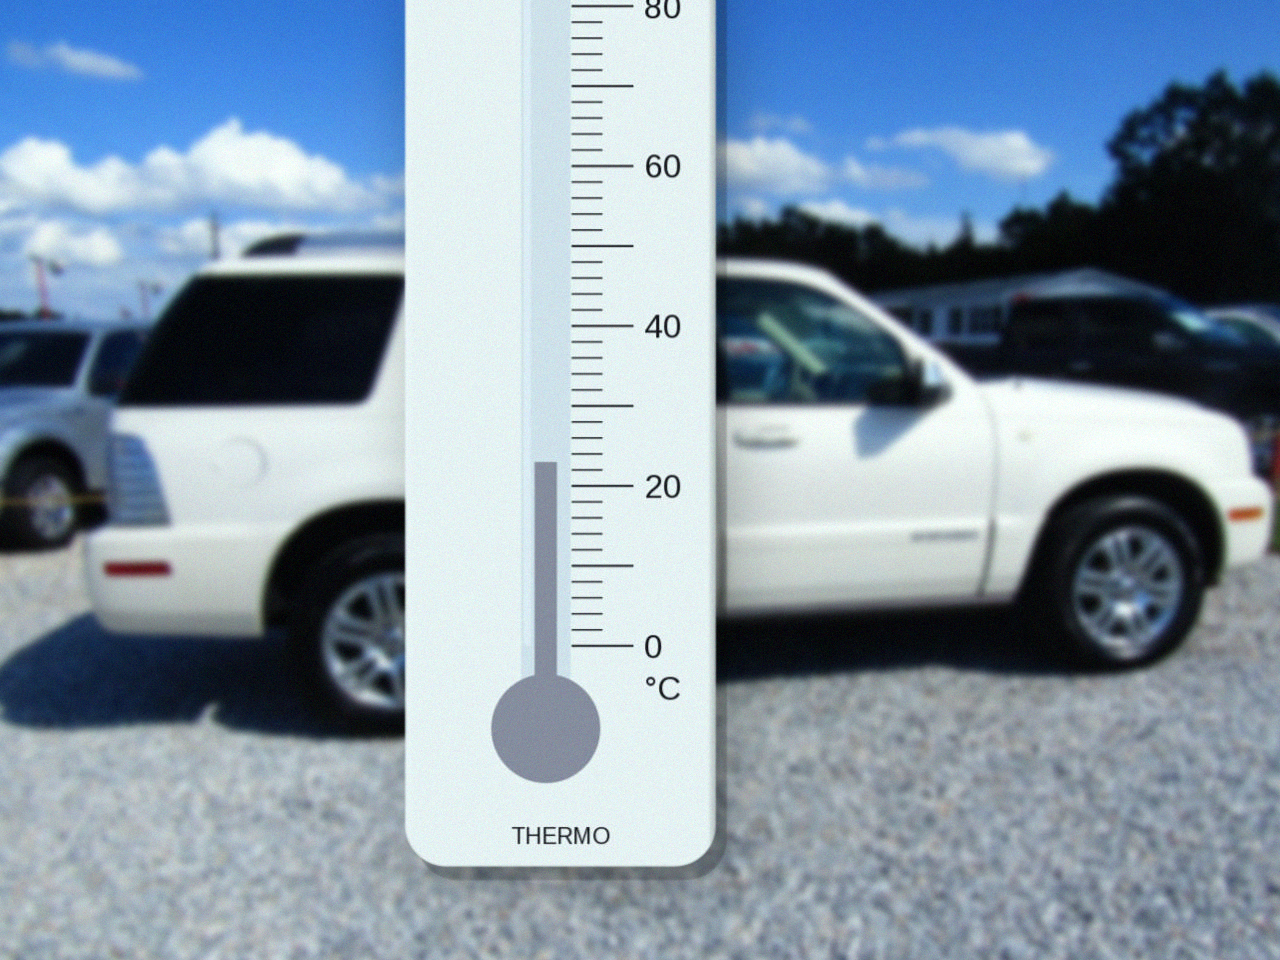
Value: **23** °C
